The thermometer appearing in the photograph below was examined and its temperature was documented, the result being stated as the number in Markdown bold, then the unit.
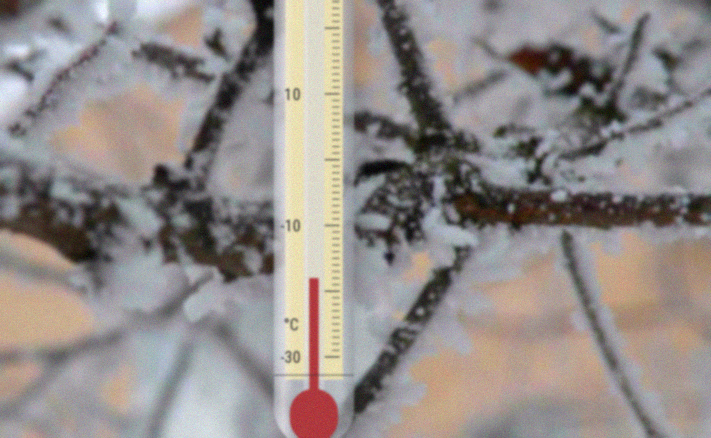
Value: **-18** °C
